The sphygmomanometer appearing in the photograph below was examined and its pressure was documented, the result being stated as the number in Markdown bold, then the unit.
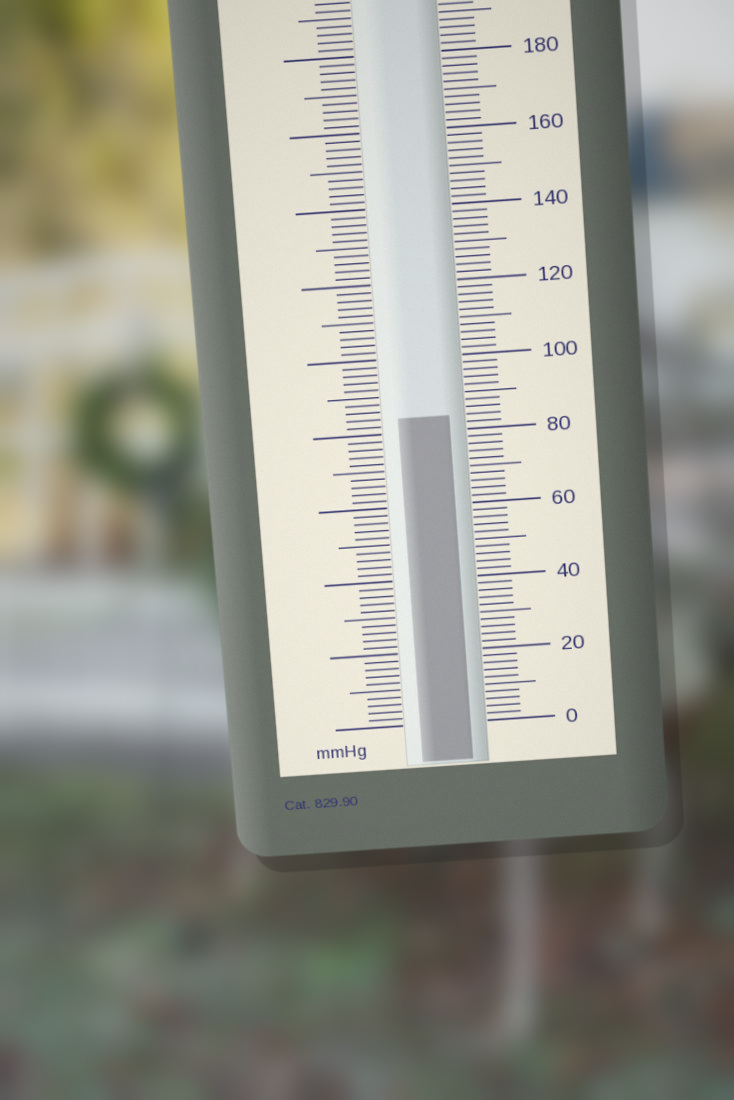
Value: **84** mmHg
